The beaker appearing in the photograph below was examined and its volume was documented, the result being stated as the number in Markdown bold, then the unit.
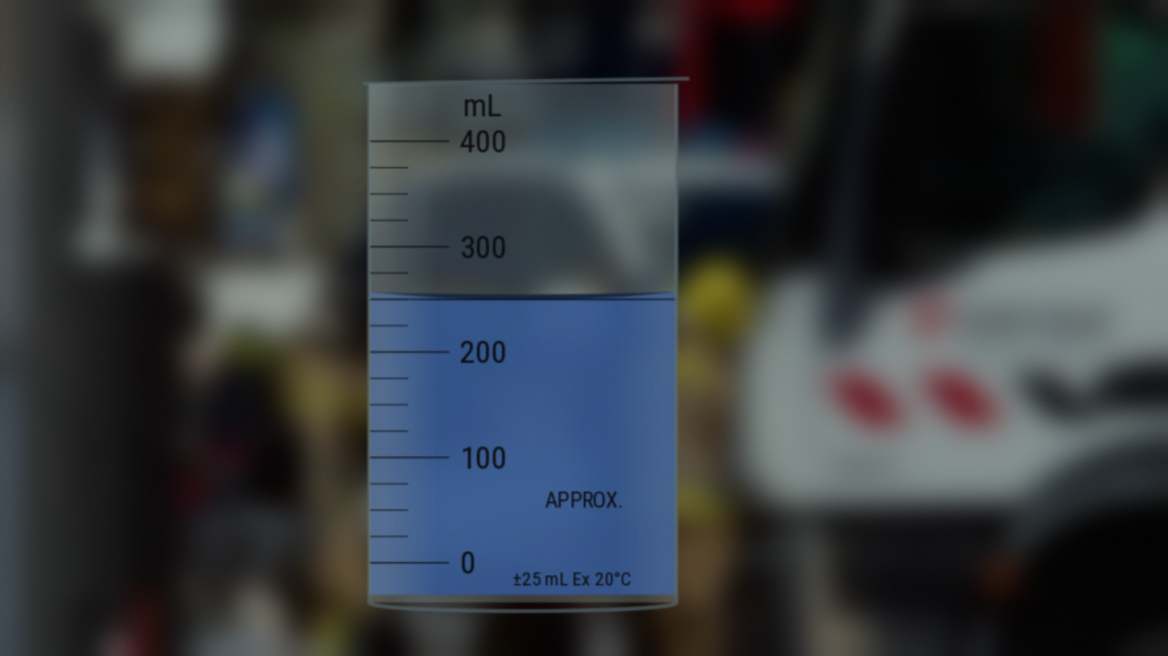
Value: **250** mL
